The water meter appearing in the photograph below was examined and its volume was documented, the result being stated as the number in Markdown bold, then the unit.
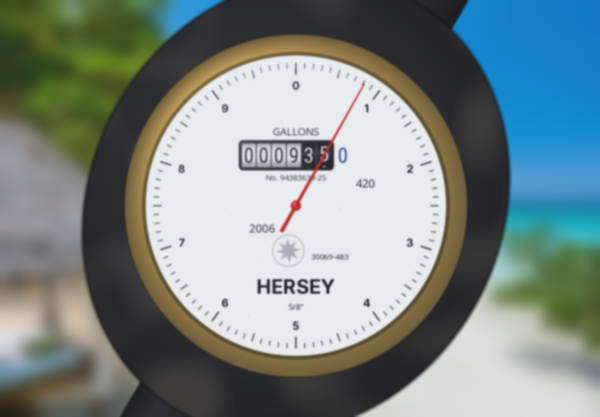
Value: **9350.8** gal
